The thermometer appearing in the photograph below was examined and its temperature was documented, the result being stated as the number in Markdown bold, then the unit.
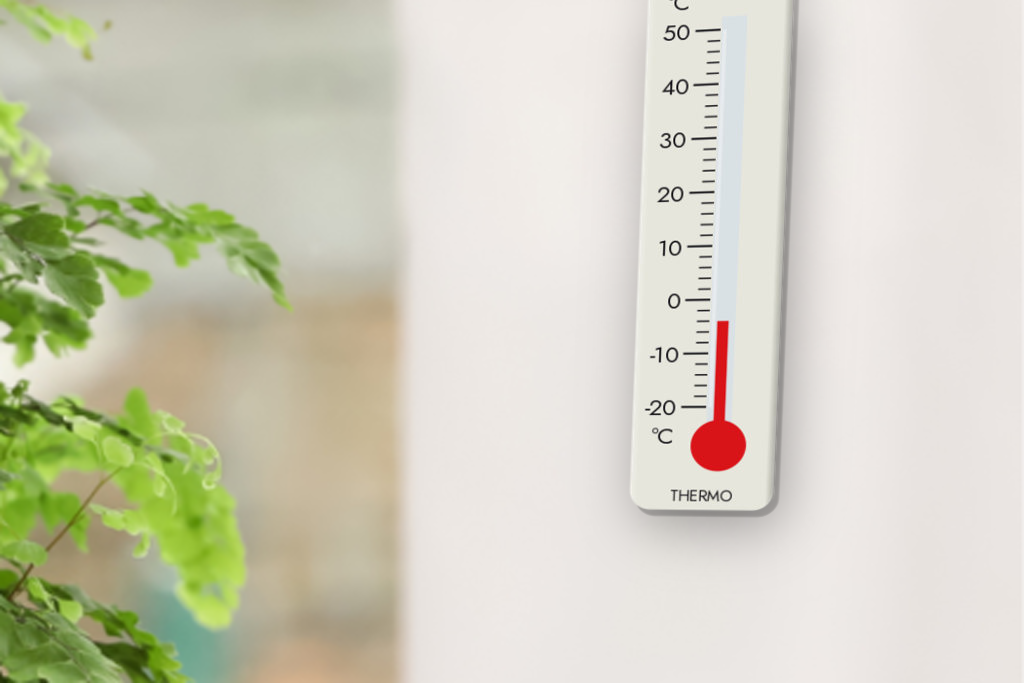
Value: **-4** °C
